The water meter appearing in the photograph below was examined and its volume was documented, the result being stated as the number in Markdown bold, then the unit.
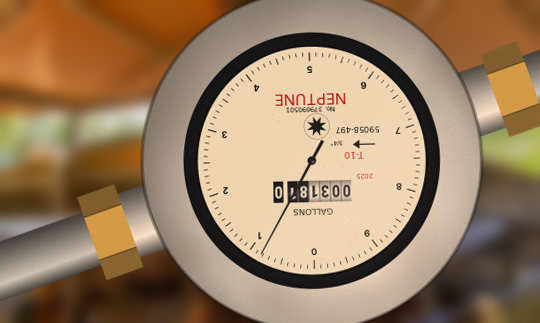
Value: **31810.8** gal
